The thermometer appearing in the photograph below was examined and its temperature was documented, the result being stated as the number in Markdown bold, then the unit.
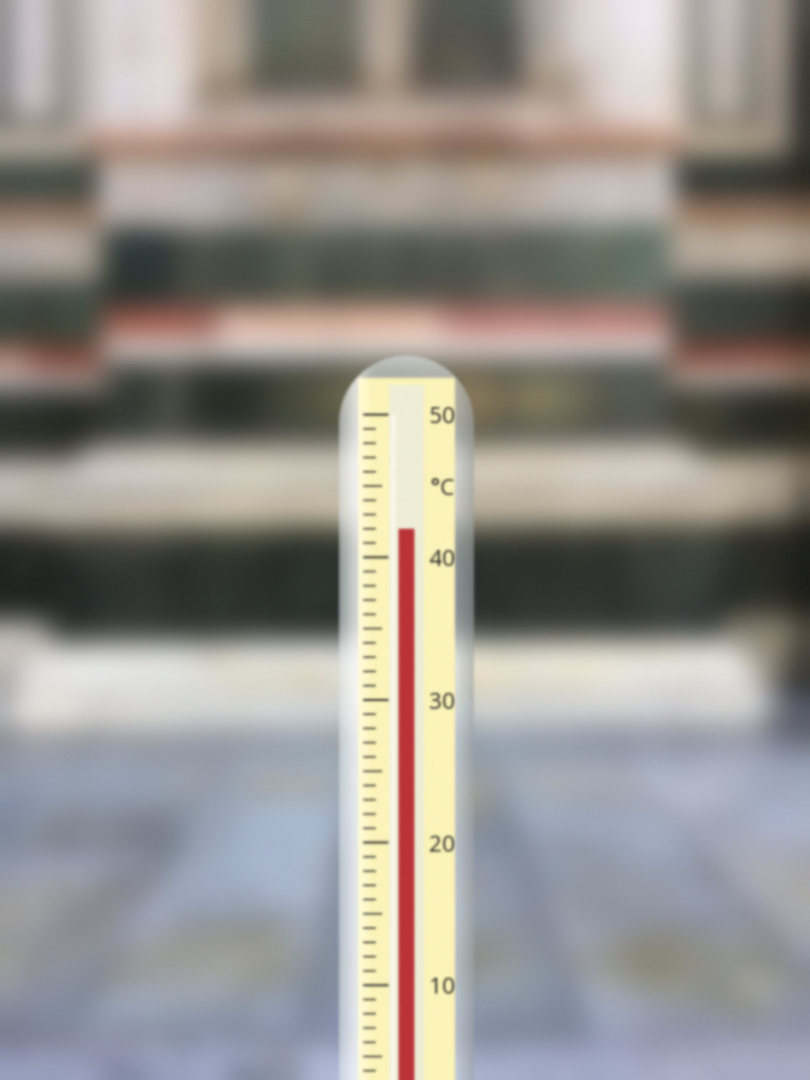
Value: **42** °C
